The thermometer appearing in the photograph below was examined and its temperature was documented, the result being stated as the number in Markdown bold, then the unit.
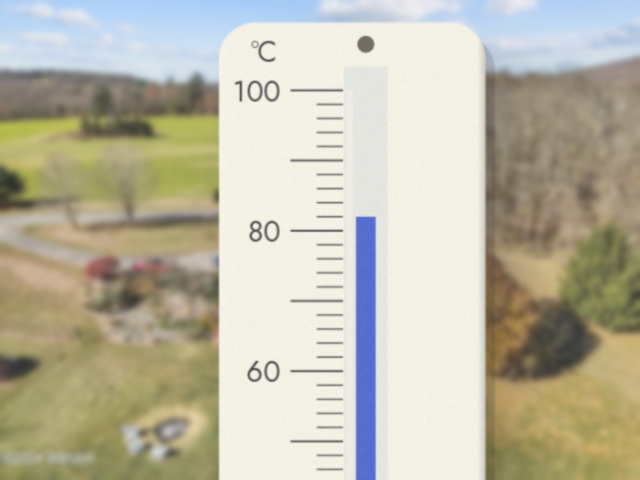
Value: **82** °C
